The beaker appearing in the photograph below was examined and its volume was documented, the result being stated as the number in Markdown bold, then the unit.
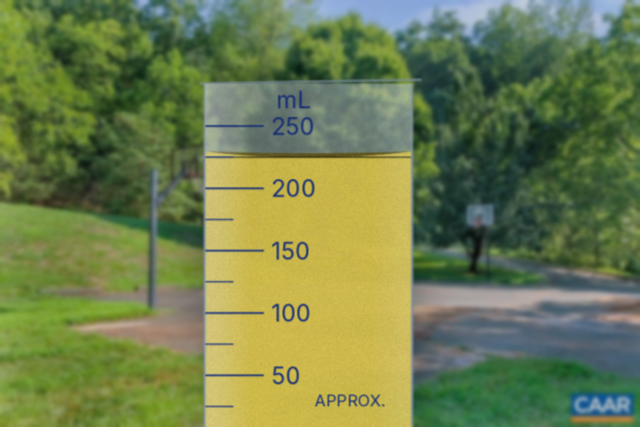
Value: **225** mL
